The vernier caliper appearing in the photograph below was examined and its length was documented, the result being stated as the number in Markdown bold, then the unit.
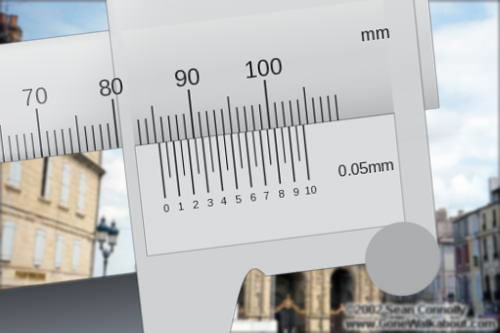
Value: **85.4** mm
